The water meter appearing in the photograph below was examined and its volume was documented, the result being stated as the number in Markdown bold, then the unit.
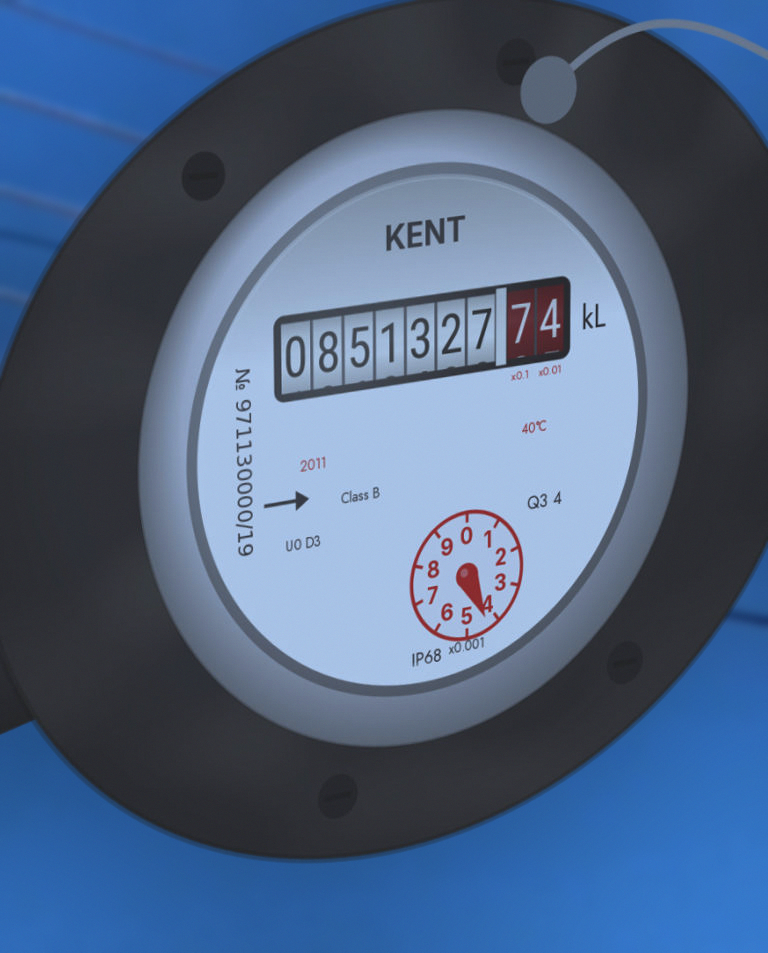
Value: **851327.744** kL
